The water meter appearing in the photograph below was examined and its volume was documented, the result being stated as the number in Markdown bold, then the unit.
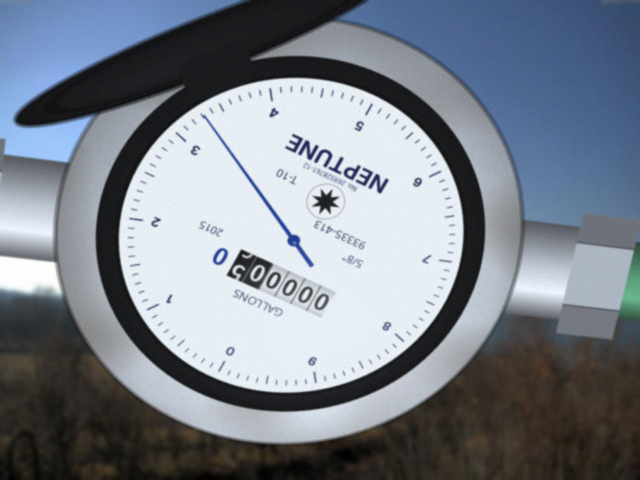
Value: **53.3** gal
